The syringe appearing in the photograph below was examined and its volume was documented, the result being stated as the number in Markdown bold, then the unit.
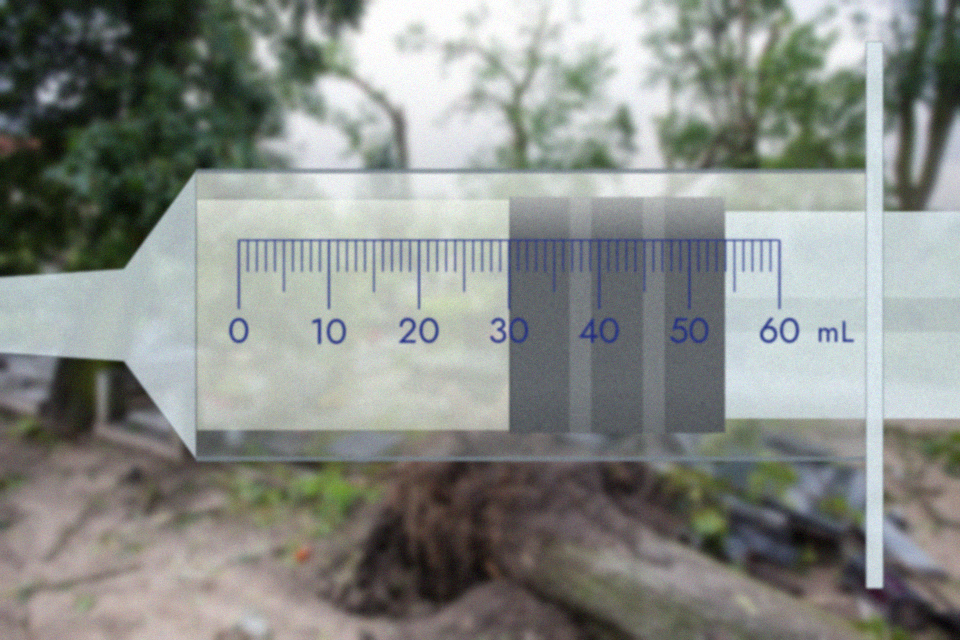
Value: **30** mL
